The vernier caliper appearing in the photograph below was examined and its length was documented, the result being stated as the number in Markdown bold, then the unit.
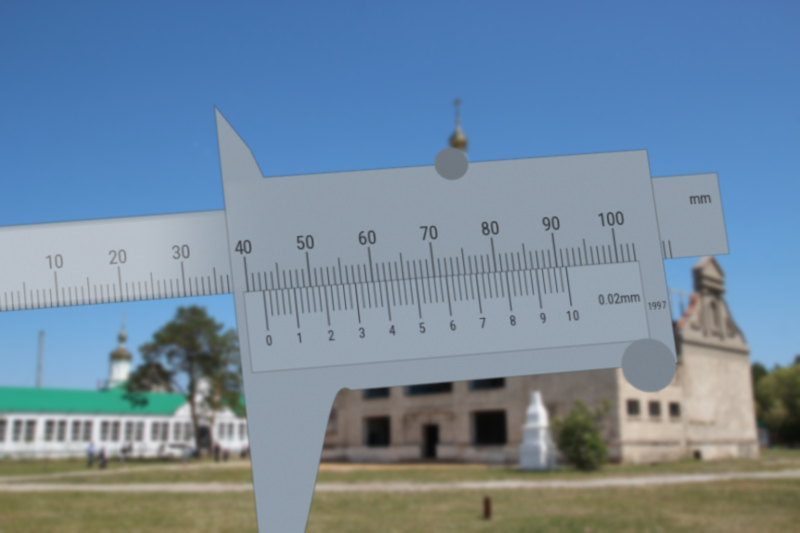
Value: **42.5** mm
